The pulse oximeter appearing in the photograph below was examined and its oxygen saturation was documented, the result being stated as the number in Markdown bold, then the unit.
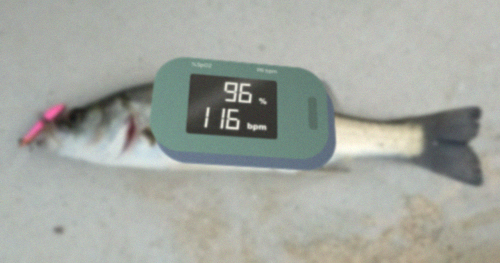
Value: **96** %
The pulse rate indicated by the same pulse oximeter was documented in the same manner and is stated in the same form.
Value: **116** bpm
